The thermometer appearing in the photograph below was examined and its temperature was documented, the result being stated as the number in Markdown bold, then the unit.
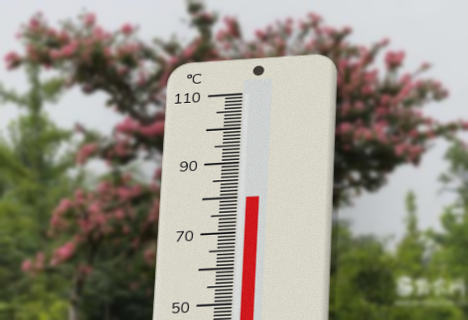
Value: **80** °C
